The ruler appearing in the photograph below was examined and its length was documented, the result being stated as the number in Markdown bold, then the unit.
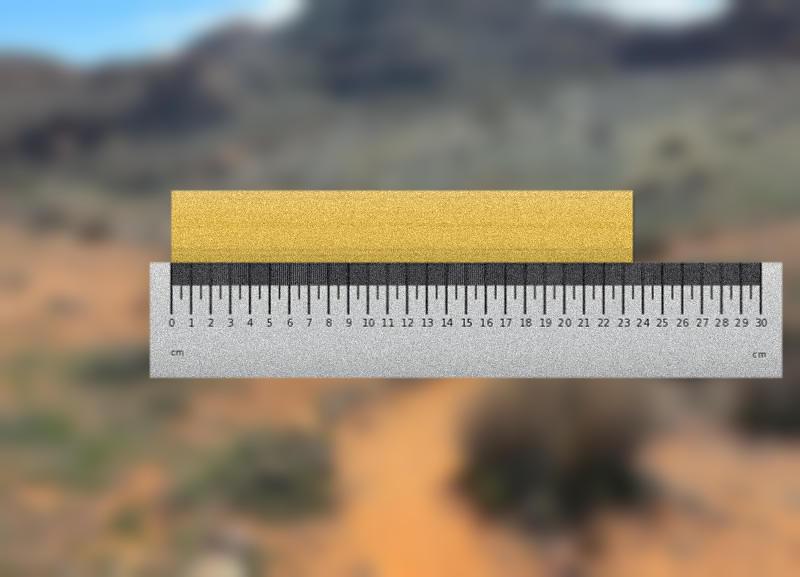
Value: **23.5** cm
